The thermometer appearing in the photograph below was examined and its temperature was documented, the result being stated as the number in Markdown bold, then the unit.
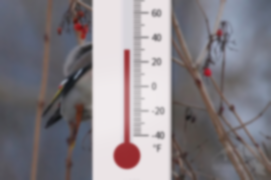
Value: **30** °F
